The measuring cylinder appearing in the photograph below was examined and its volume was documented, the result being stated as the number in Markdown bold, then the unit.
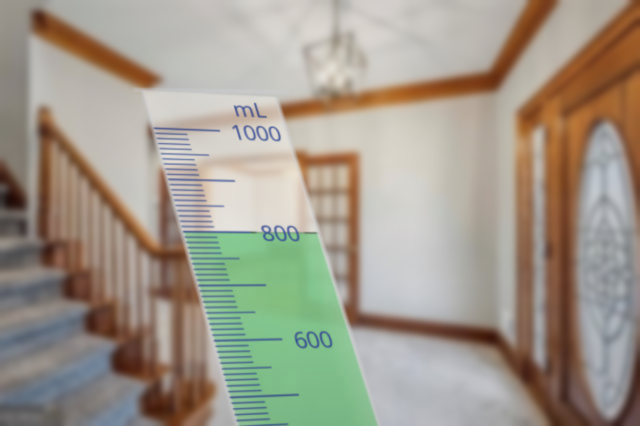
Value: **800** mL
